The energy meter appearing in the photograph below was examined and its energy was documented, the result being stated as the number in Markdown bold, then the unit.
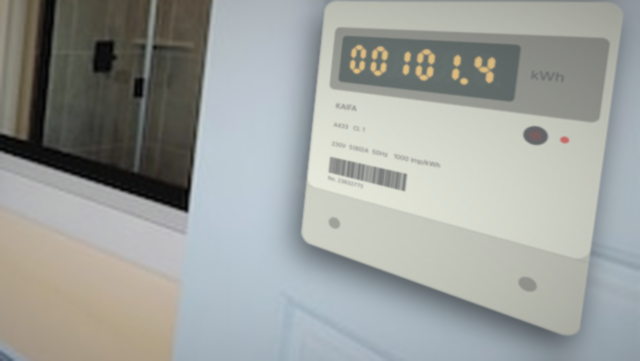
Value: **101.4** kWh
